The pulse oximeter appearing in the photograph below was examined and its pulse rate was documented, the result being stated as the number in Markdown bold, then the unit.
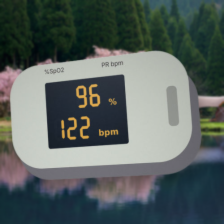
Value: **122** bpm
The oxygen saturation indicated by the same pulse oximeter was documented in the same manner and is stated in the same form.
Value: **96** %
